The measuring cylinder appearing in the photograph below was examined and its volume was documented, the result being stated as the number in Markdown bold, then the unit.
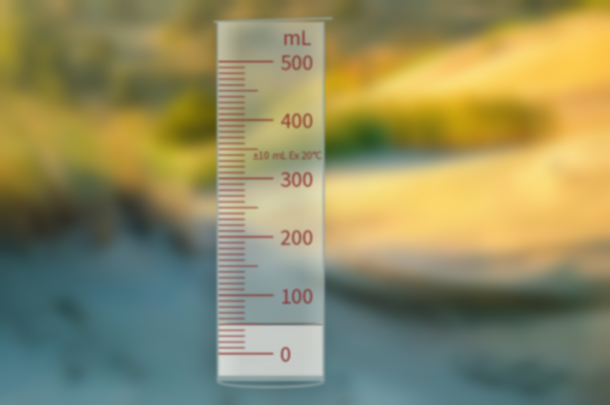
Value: **50** mL
